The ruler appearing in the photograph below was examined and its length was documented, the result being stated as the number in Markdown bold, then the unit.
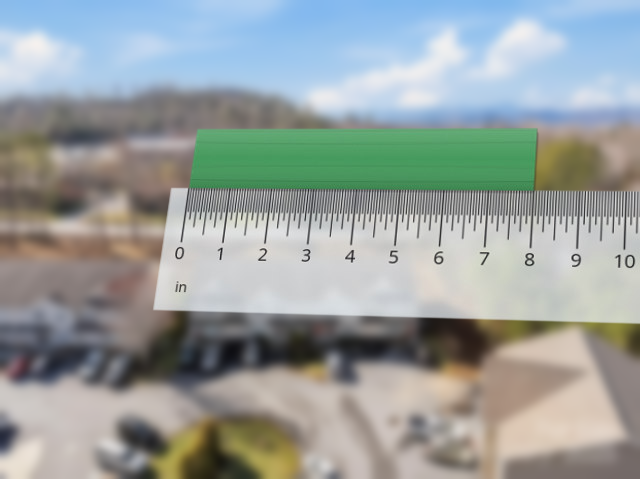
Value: **8** in
